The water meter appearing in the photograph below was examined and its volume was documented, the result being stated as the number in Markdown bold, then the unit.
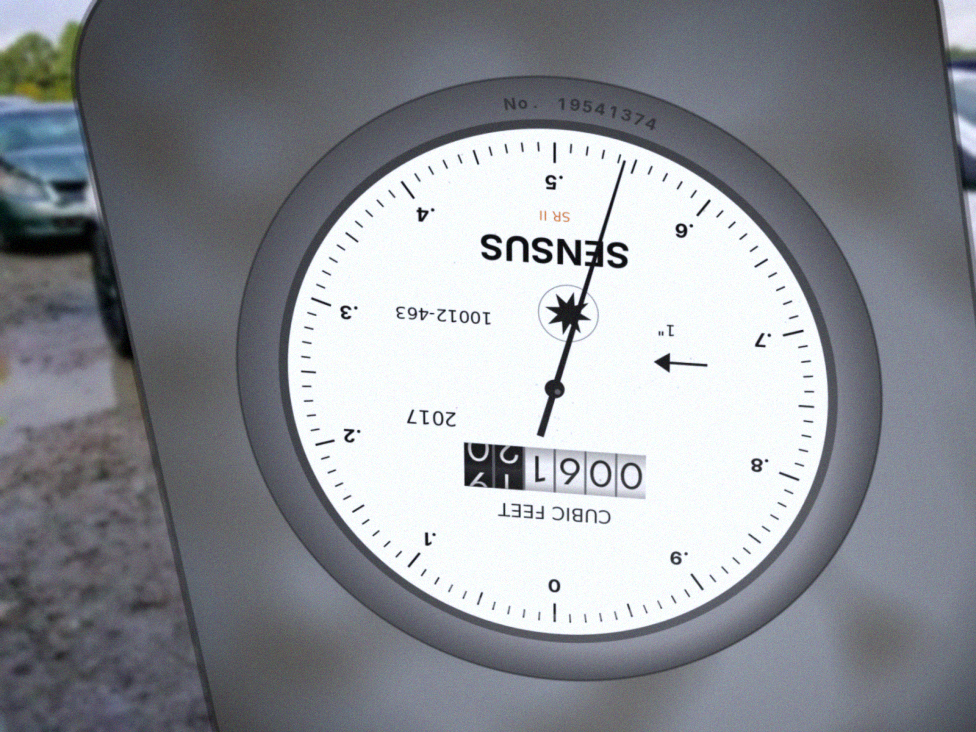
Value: **6119.54** ft³
